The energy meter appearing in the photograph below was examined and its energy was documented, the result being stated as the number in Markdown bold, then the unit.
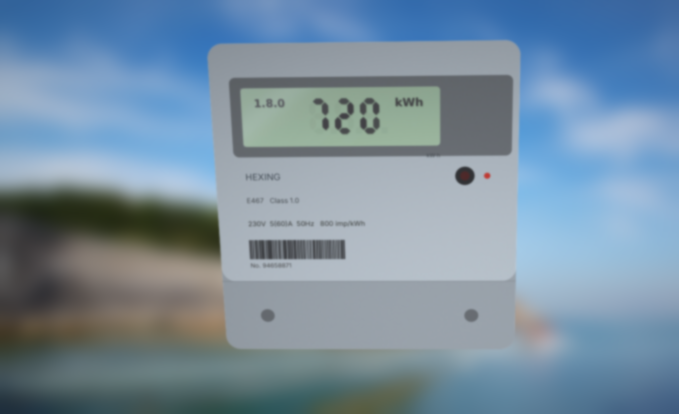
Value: **720** kWh
